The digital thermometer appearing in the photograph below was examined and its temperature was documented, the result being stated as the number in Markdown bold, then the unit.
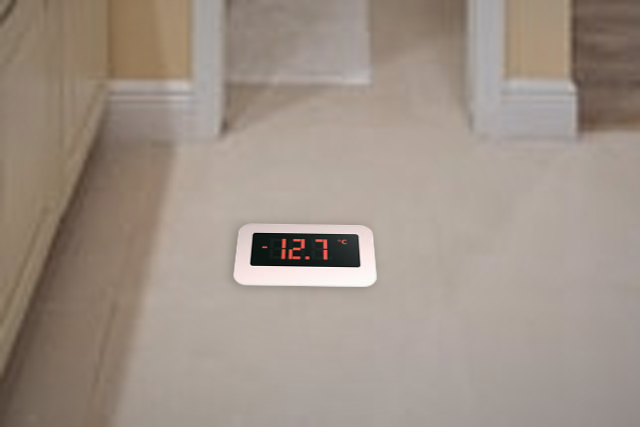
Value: **-12.7** °C
